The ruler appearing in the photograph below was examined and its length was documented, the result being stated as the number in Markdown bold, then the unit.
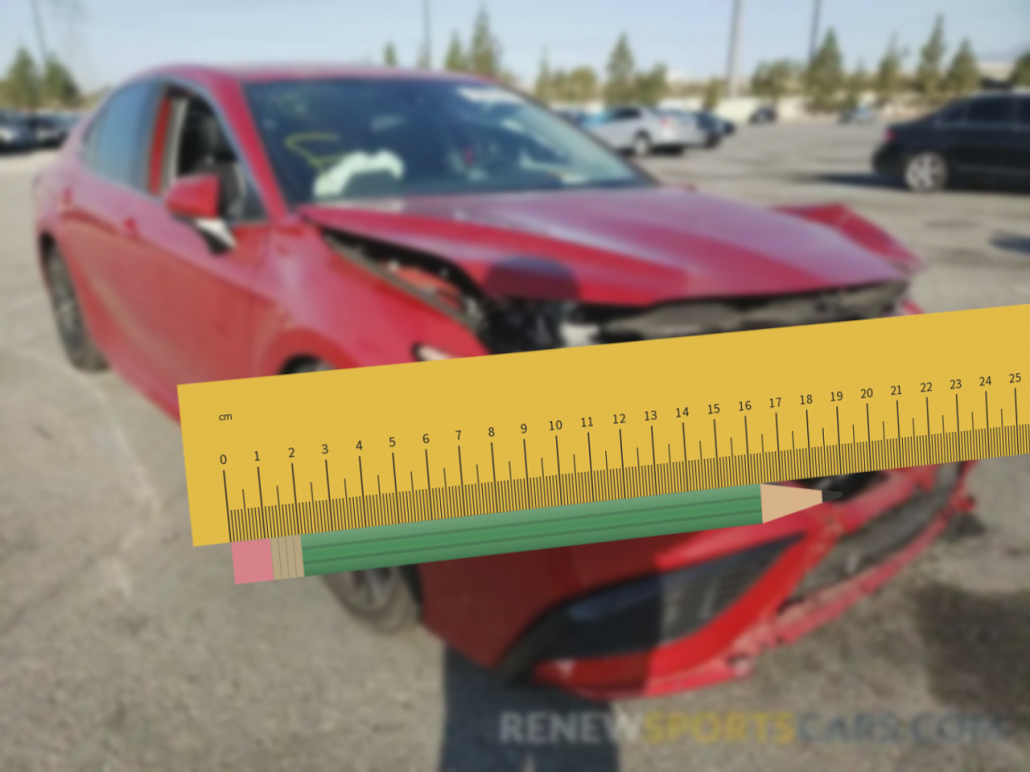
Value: **19** cm
